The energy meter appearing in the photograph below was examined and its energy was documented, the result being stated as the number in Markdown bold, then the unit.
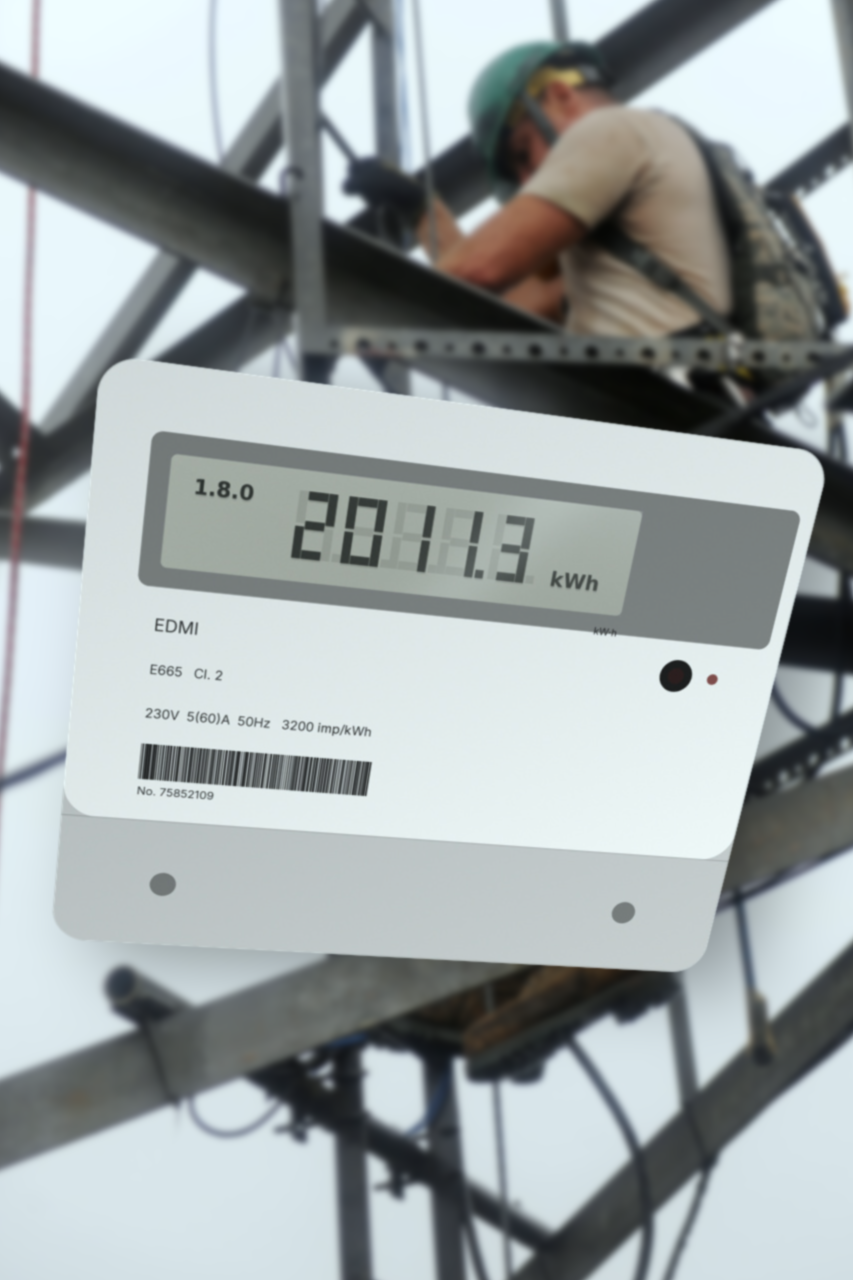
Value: **2011.3** kWh
